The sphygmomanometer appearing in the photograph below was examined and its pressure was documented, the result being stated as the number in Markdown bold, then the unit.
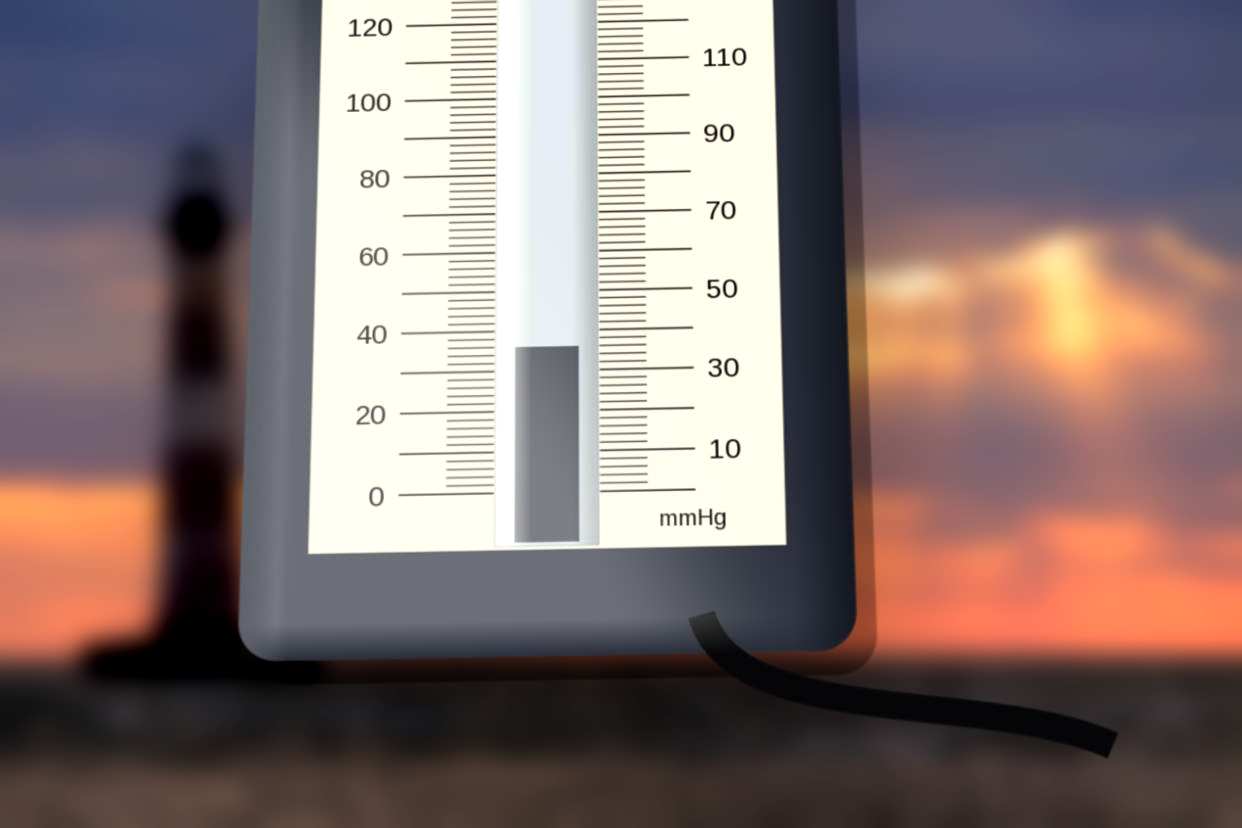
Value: **36** mmHg
